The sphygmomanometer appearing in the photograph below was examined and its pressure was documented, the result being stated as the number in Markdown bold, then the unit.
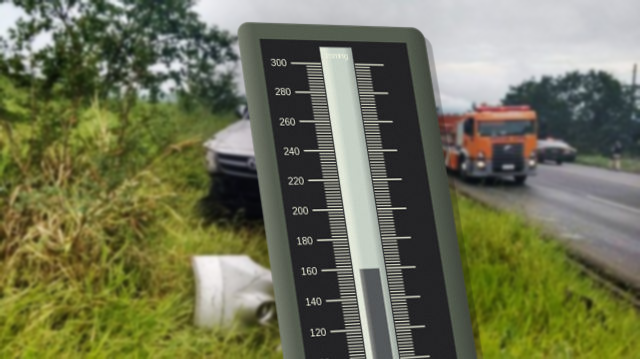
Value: **160** mmHg
